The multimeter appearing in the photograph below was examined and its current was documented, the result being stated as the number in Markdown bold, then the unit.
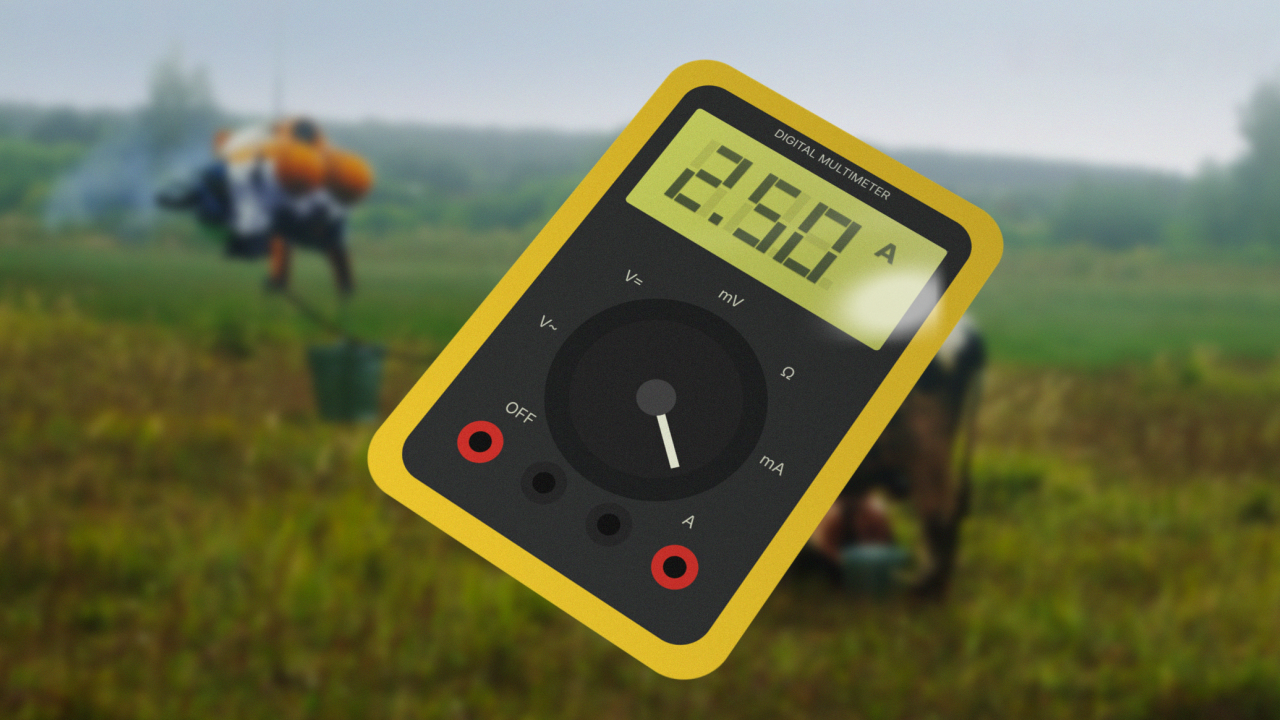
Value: **2.50** A
